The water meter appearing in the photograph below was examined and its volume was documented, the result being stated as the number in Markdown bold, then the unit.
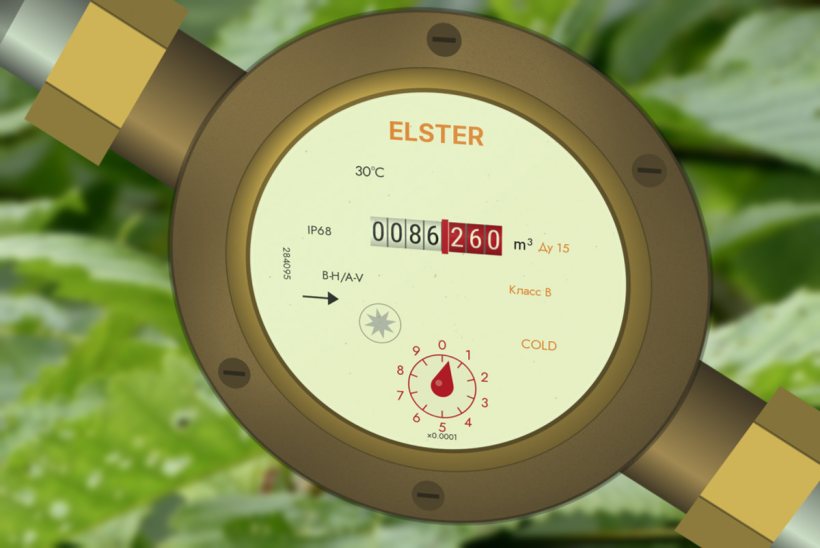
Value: **86.2600** m³
